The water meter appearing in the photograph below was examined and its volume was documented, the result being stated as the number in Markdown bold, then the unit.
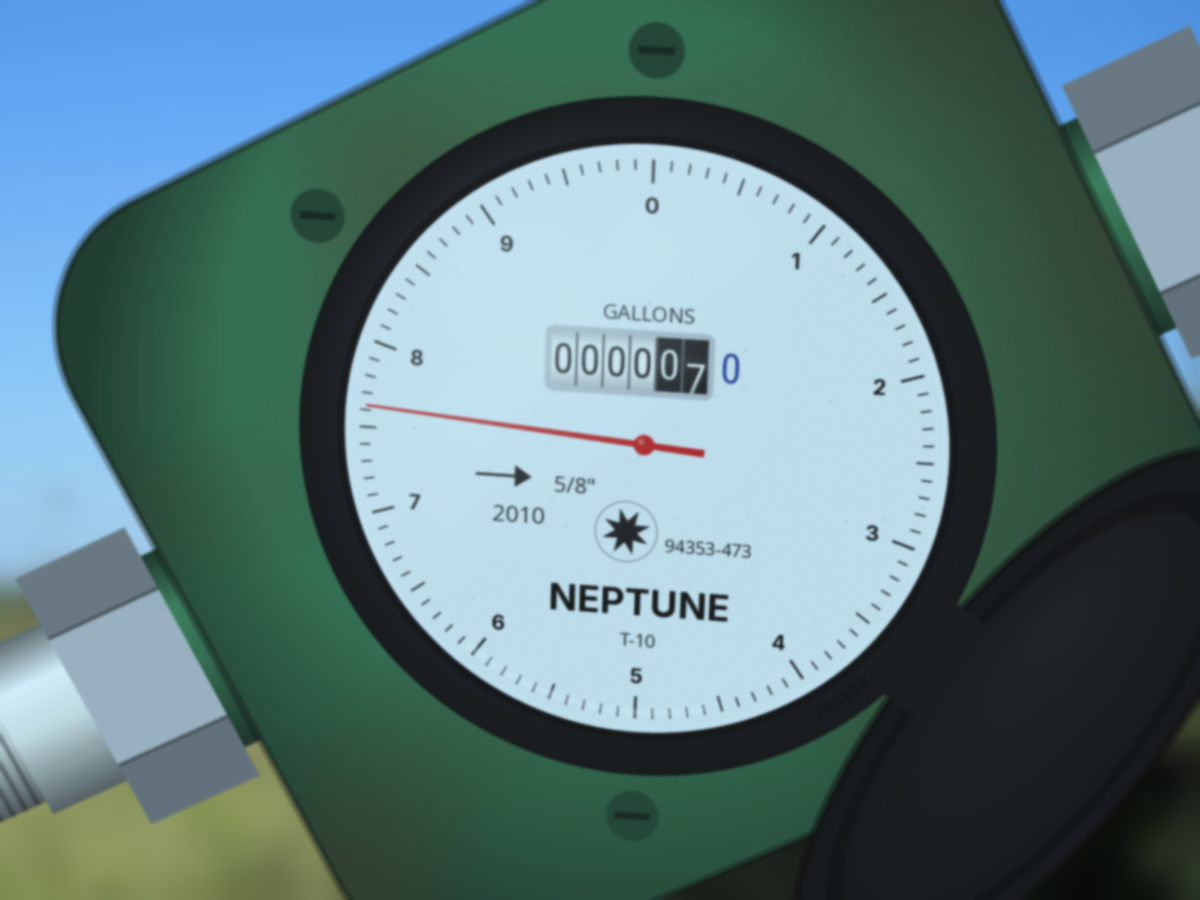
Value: **67.6** gal
